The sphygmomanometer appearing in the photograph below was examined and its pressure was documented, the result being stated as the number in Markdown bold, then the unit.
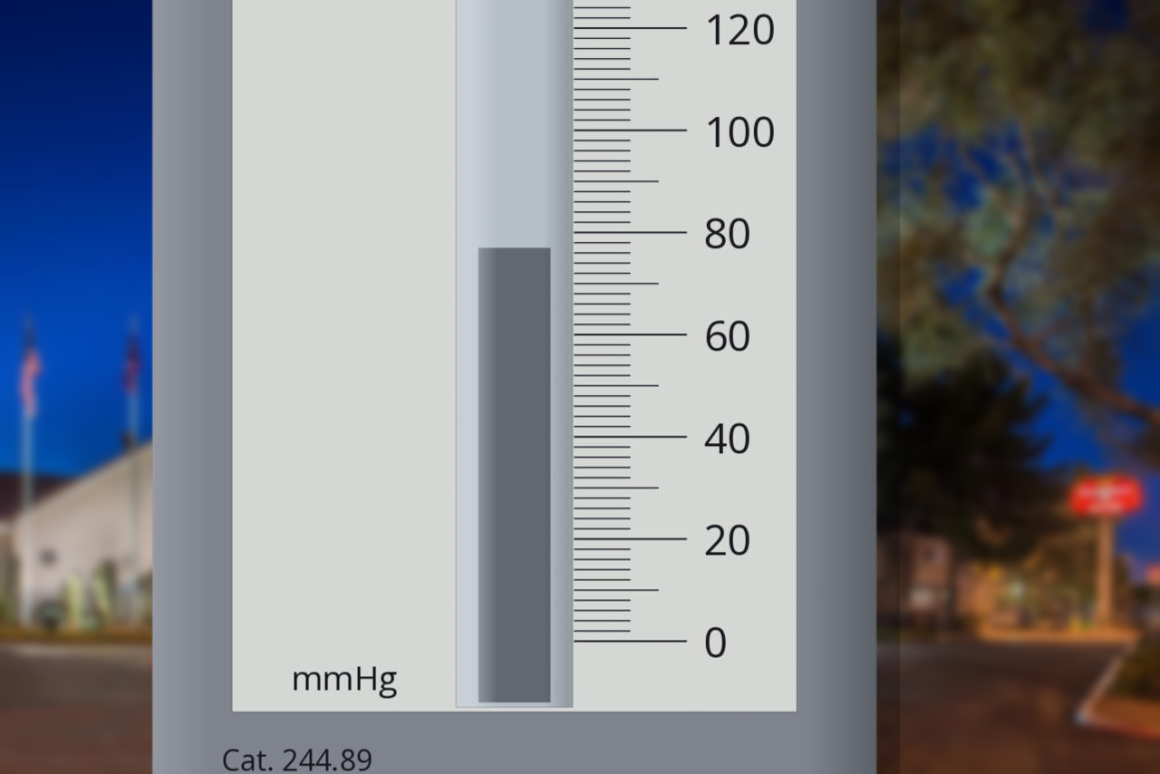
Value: **77** mmHg
